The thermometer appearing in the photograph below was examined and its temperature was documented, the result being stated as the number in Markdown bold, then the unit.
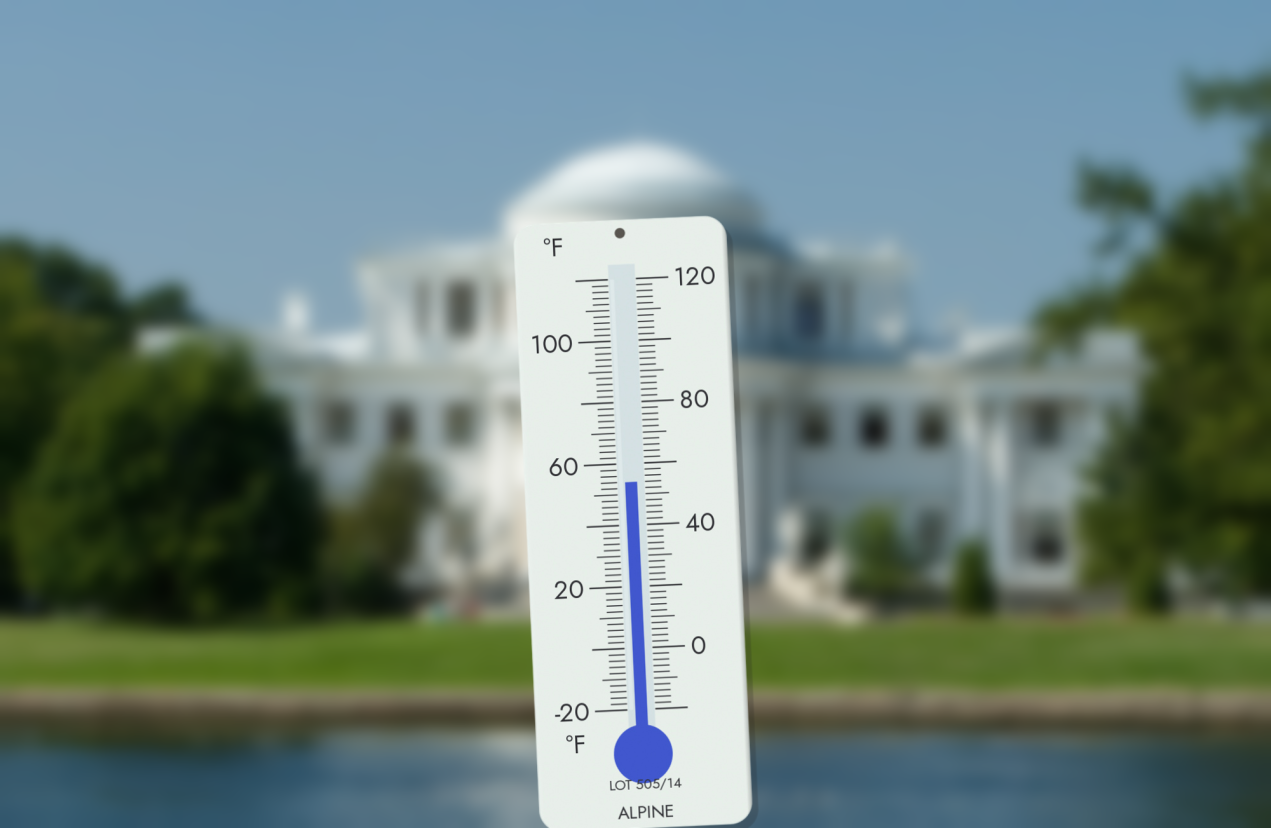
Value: **54** °F
